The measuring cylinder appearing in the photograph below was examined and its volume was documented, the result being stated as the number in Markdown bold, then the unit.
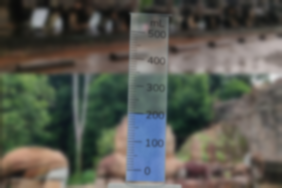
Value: **200** mL
